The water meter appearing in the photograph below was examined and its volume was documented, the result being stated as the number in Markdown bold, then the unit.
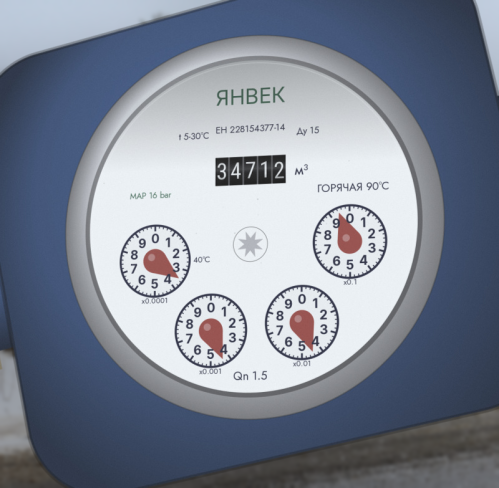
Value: **34711.9443** m³
